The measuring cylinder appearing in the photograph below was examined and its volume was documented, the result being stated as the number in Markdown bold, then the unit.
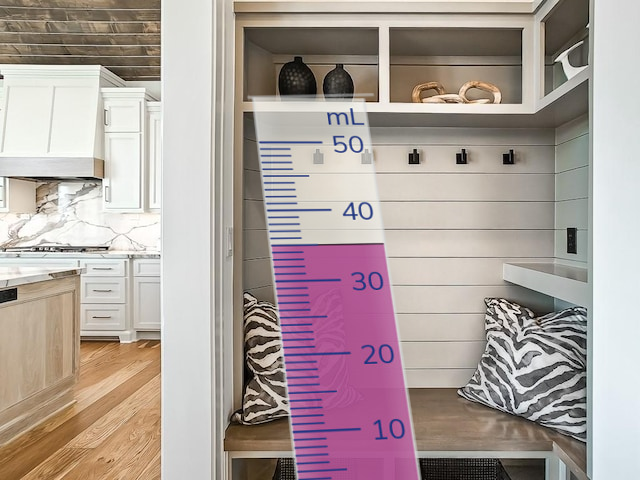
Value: **35** mL
